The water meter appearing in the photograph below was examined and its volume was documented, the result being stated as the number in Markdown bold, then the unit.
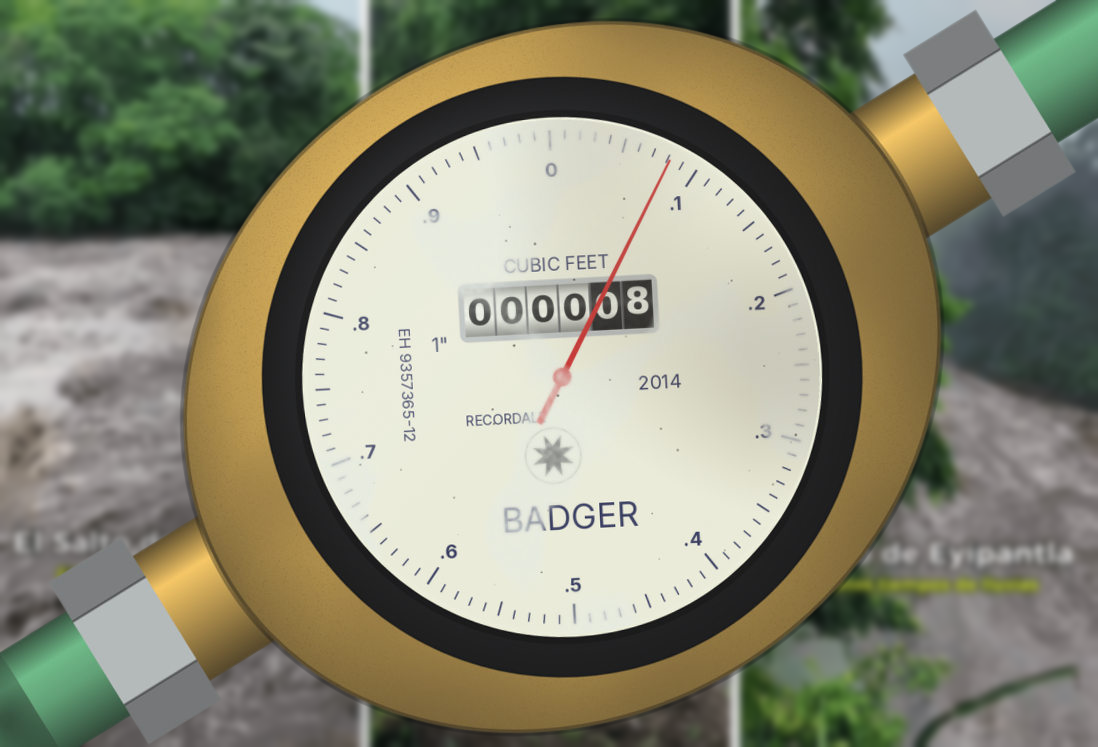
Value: **8.08** ft³
